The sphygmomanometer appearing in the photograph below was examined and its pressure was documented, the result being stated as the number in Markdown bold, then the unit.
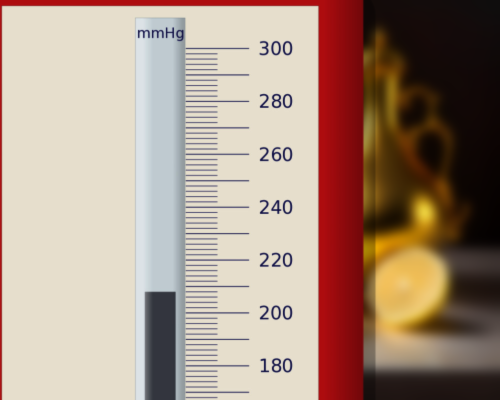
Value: **208** mmHg
